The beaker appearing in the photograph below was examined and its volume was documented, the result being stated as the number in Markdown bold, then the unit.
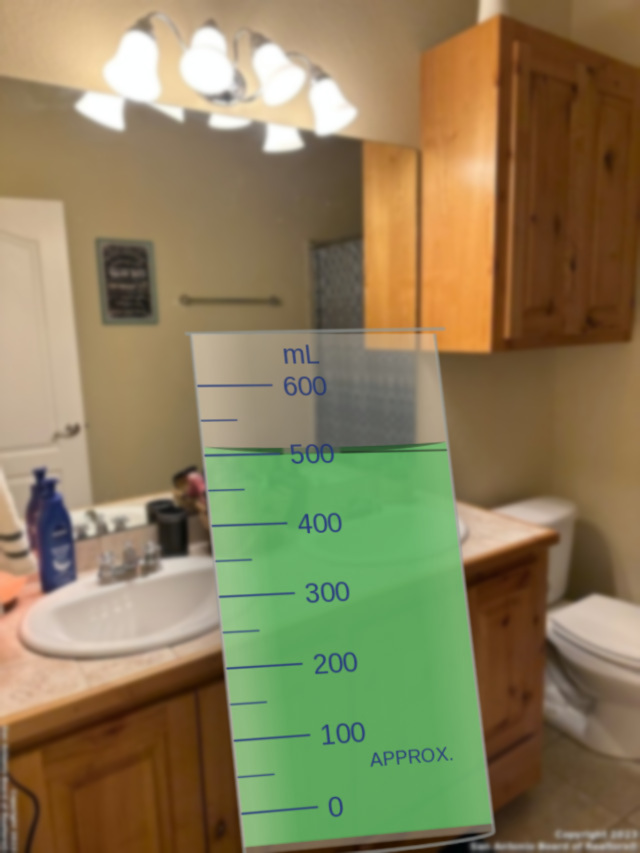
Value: **500** mL
